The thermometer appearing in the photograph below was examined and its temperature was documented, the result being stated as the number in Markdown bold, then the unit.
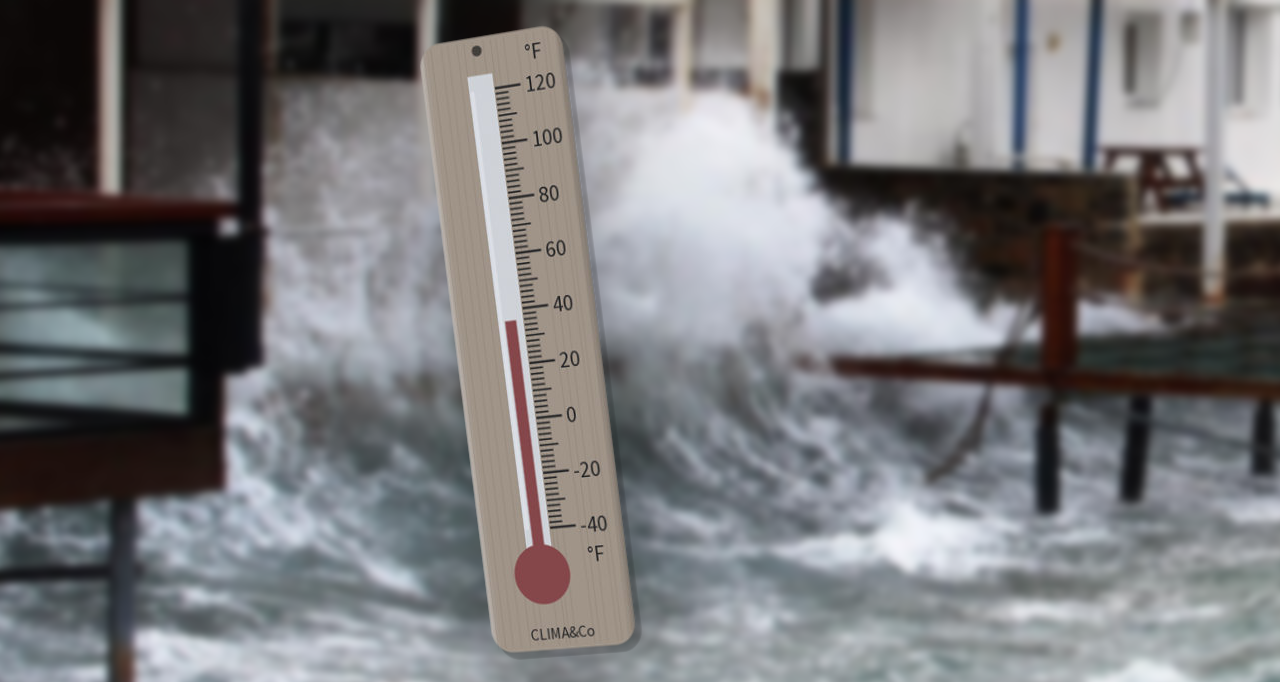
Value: **36** °F
